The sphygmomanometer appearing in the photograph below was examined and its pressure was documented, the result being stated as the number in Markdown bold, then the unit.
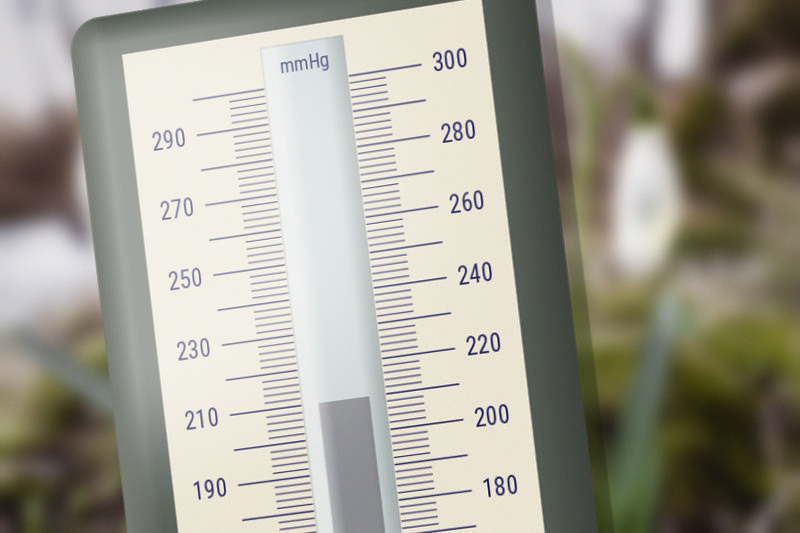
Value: **210** mmHg
